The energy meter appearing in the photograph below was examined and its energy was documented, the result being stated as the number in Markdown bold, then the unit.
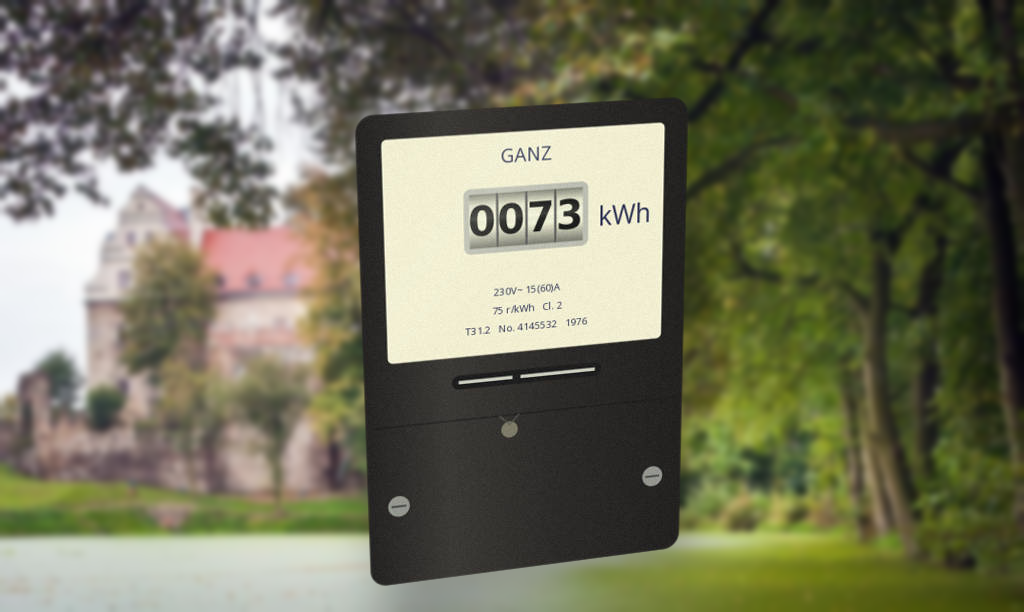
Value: **73** kWh
